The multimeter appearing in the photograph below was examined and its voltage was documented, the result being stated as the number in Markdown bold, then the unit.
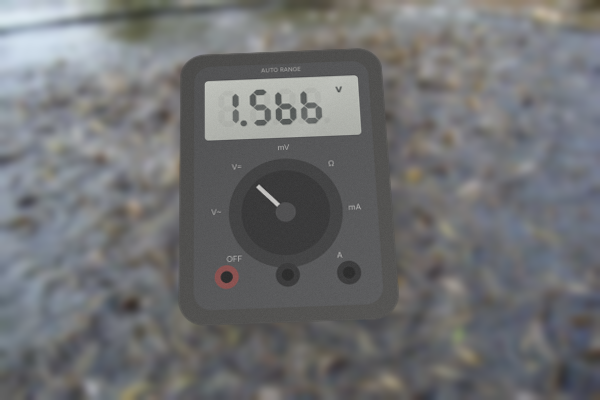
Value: **1.566** V
